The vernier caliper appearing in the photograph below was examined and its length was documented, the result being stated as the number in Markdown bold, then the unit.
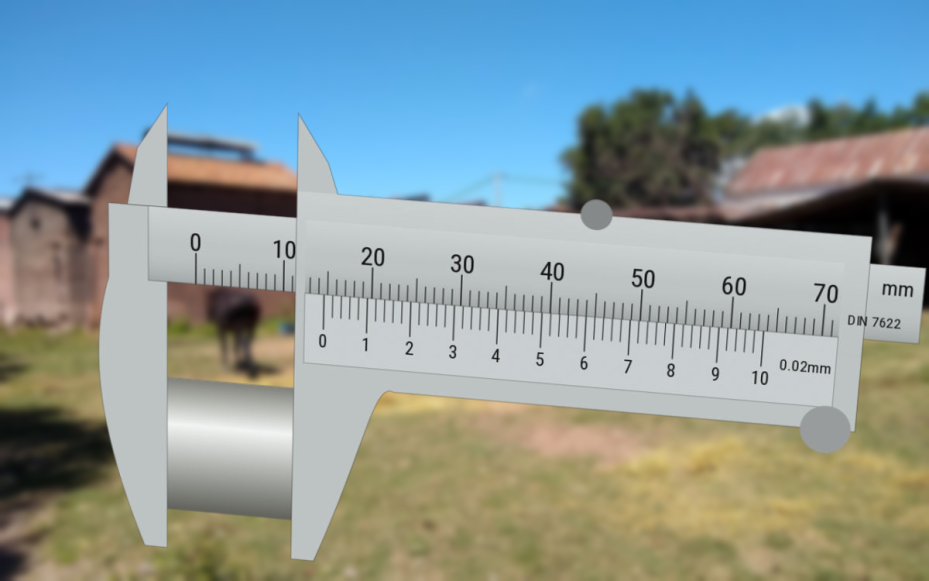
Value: **14.6** mm
